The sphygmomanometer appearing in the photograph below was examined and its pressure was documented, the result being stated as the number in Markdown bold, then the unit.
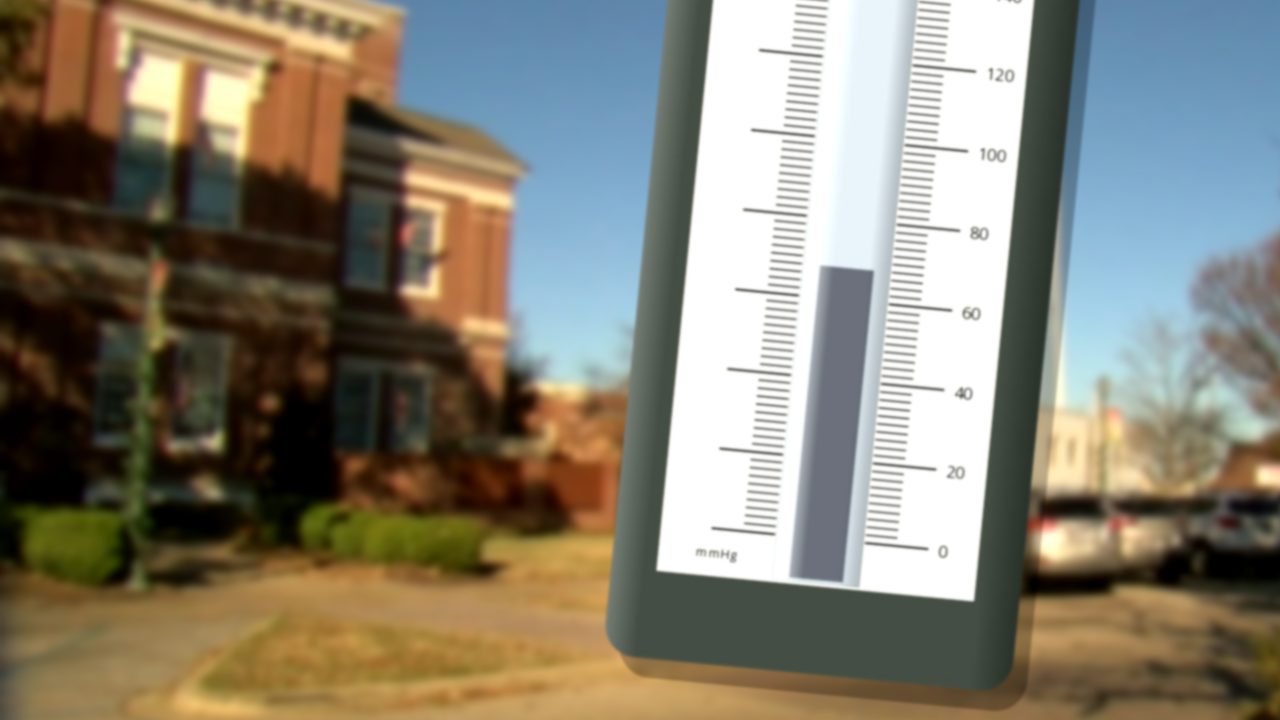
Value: **68** mmHg
